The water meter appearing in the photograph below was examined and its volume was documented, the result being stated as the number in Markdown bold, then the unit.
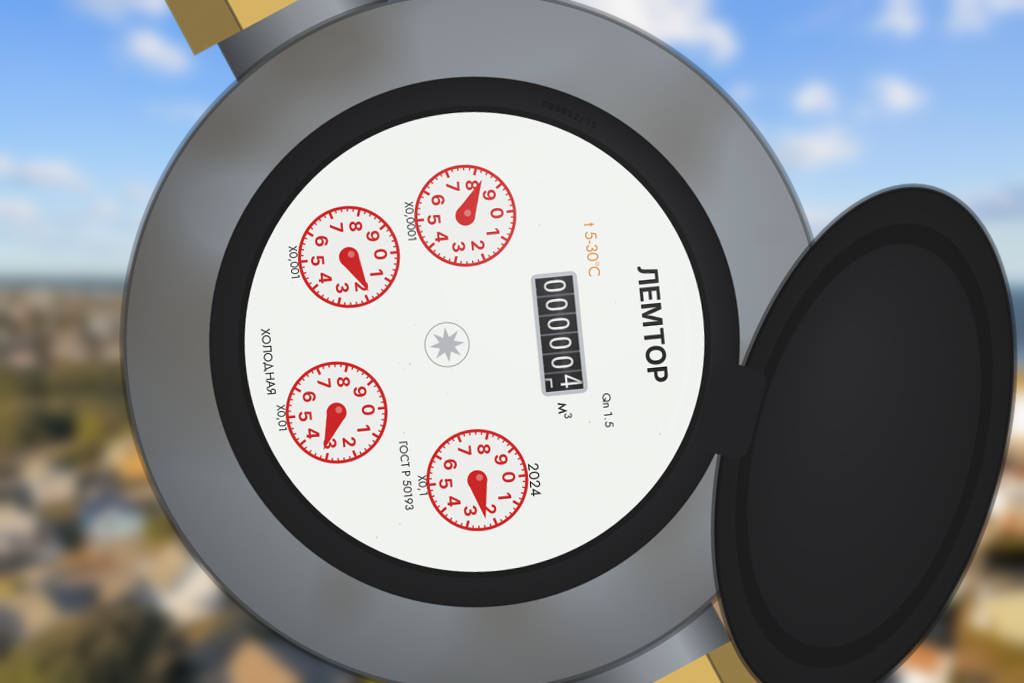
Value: **4.2318** m³
